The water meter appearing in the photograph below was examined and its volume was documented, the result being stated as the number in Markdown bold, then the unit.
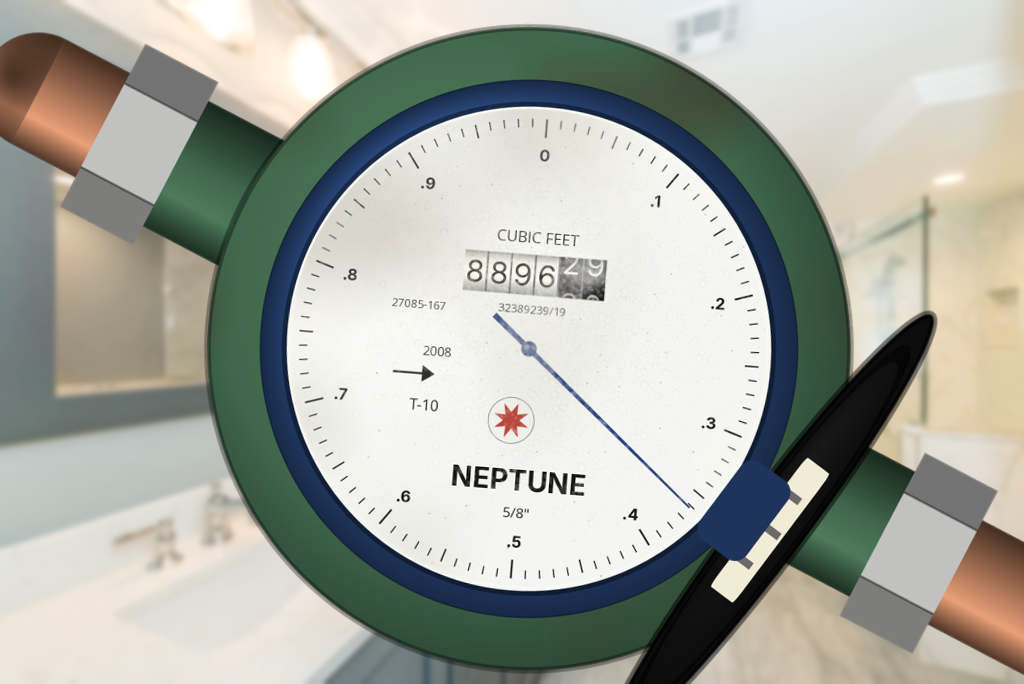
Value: **889629.36** ft³
